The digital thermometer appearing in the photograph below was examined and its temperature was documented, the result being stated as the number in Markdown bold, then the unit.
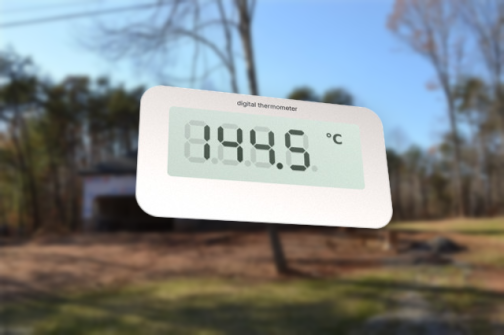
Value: **144.5** °C
